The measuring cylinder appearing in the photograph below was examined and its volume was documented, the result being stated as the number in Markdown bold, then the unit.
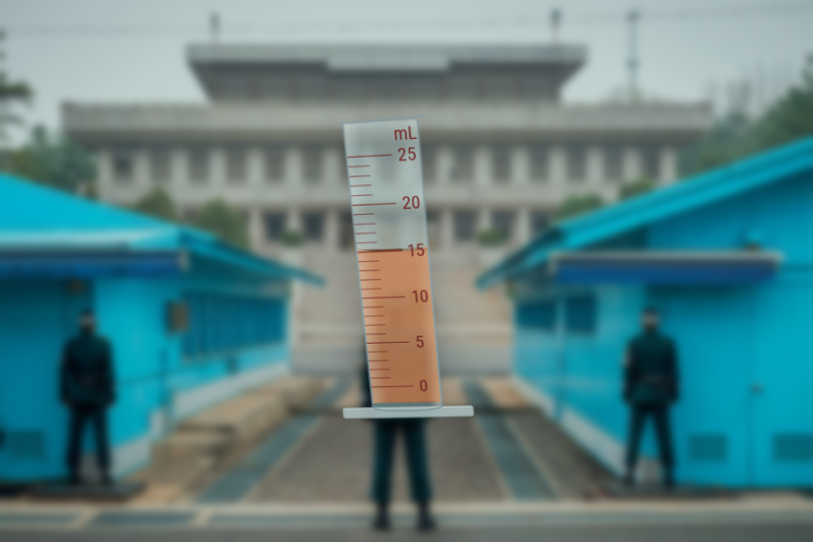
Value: **15** mL
